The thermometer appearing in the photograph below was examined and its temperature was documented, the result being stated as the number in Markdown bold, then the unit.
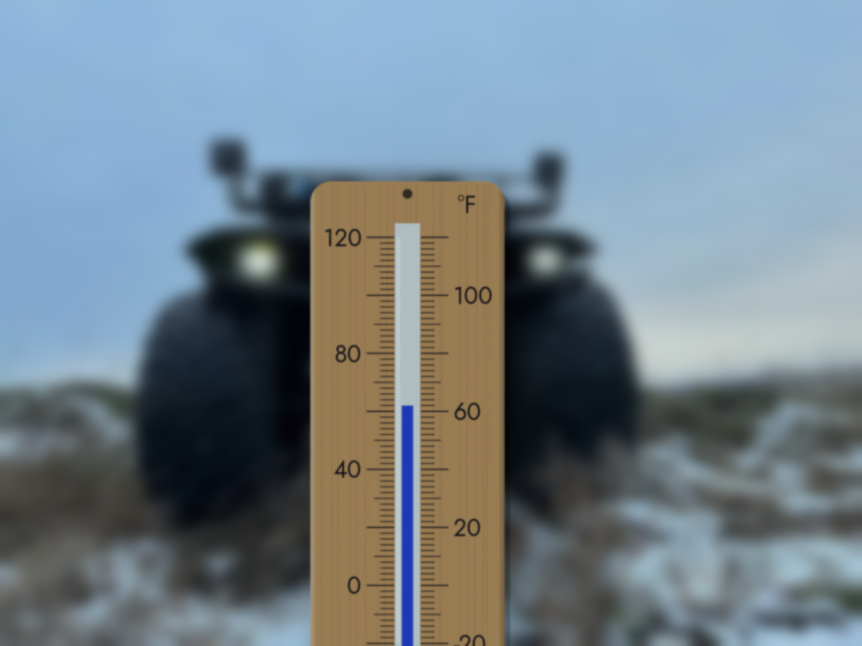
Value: **62** °F
